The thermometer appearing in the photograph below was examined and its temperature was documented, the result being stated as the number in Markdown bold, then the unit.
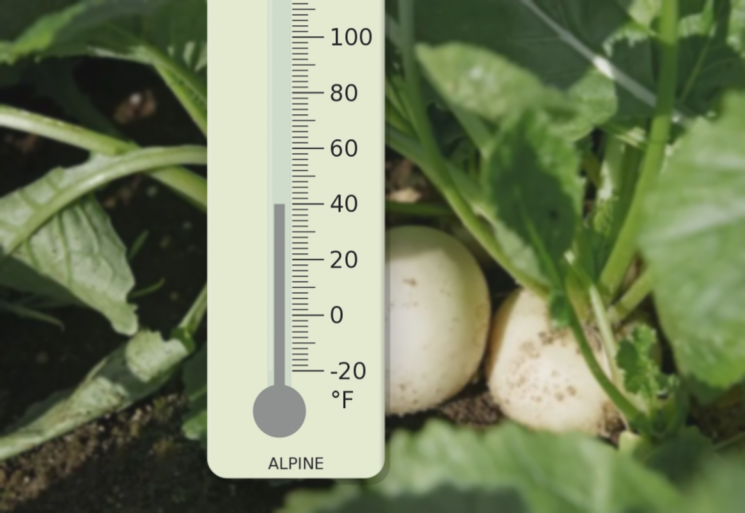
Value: **40** °F
